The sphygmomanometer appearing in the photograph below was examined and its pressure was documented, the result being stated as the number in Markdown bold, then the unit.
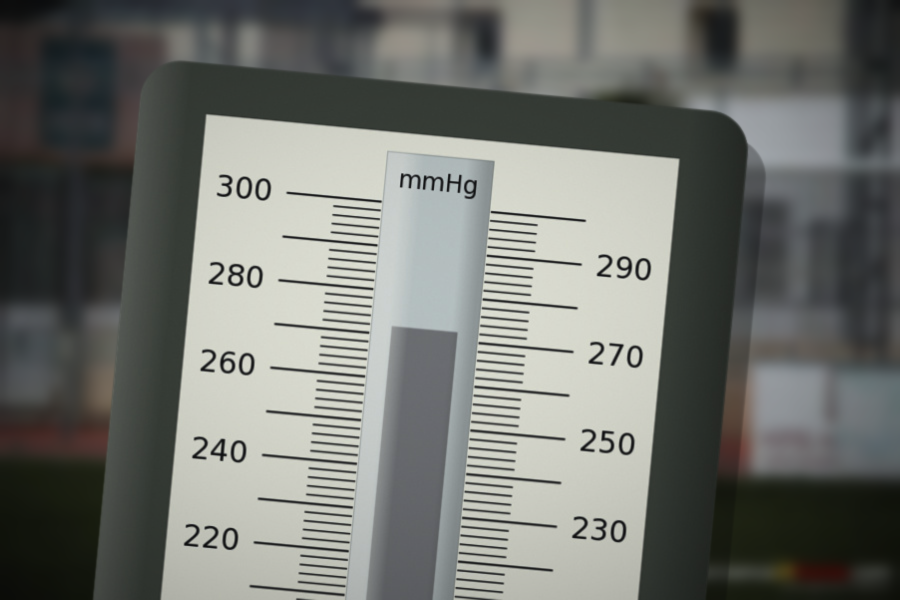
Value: **272** mmHg
